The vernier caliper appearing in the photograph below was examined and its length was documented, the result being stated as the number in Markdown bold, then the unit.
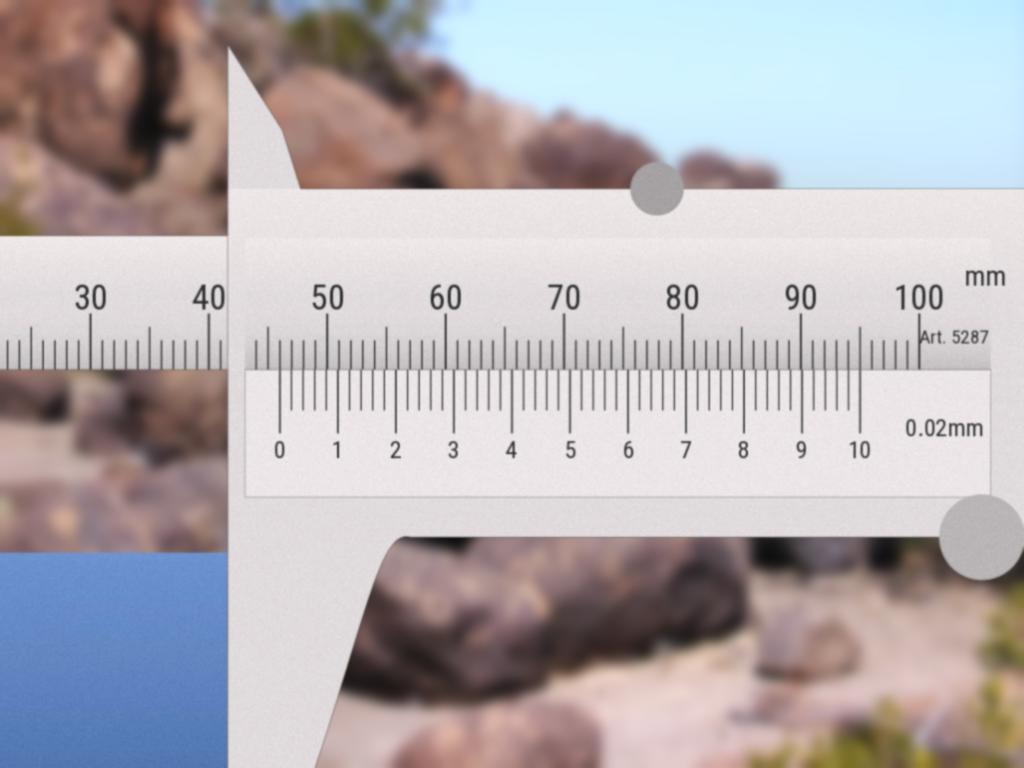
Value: **46.0** mm
